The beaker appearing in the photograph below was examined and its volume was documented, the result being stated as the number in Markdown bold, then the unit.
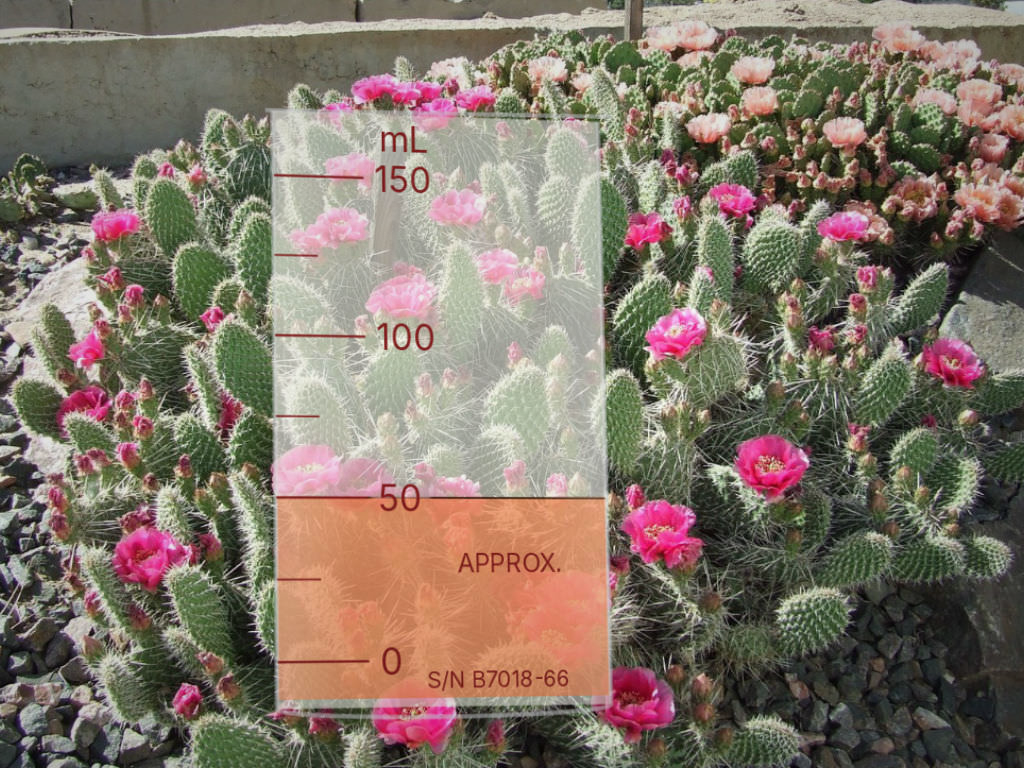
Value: **50** mL
